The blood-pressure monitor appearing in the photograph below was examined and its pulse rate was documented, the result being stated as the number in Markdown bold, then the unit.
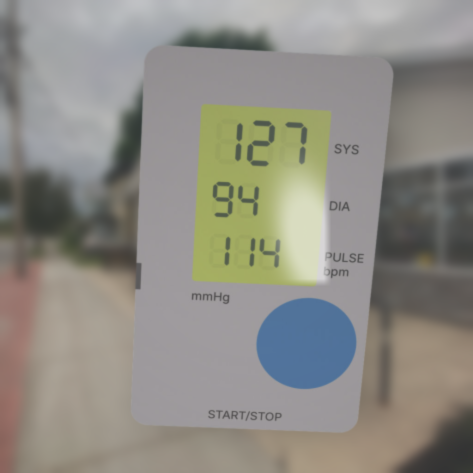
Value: **114** bpm
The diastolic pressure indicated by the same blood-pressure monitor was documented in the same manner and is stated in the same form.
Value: **94** mmHg
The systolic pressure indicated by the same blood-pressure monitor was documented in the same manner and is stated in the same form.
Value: **127** mmHg
